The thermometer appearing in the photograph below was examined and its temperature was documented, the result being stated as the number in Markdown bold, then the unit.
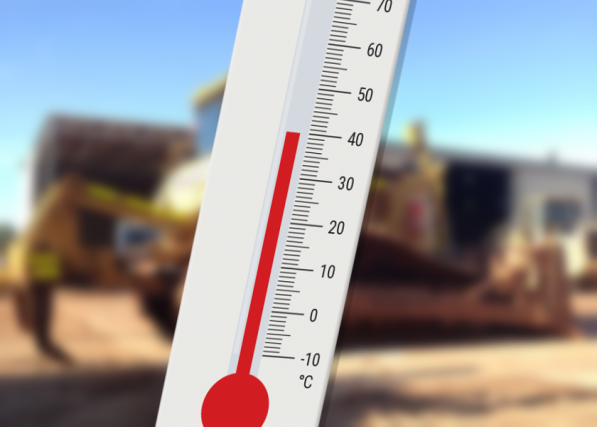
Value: **40** °C
